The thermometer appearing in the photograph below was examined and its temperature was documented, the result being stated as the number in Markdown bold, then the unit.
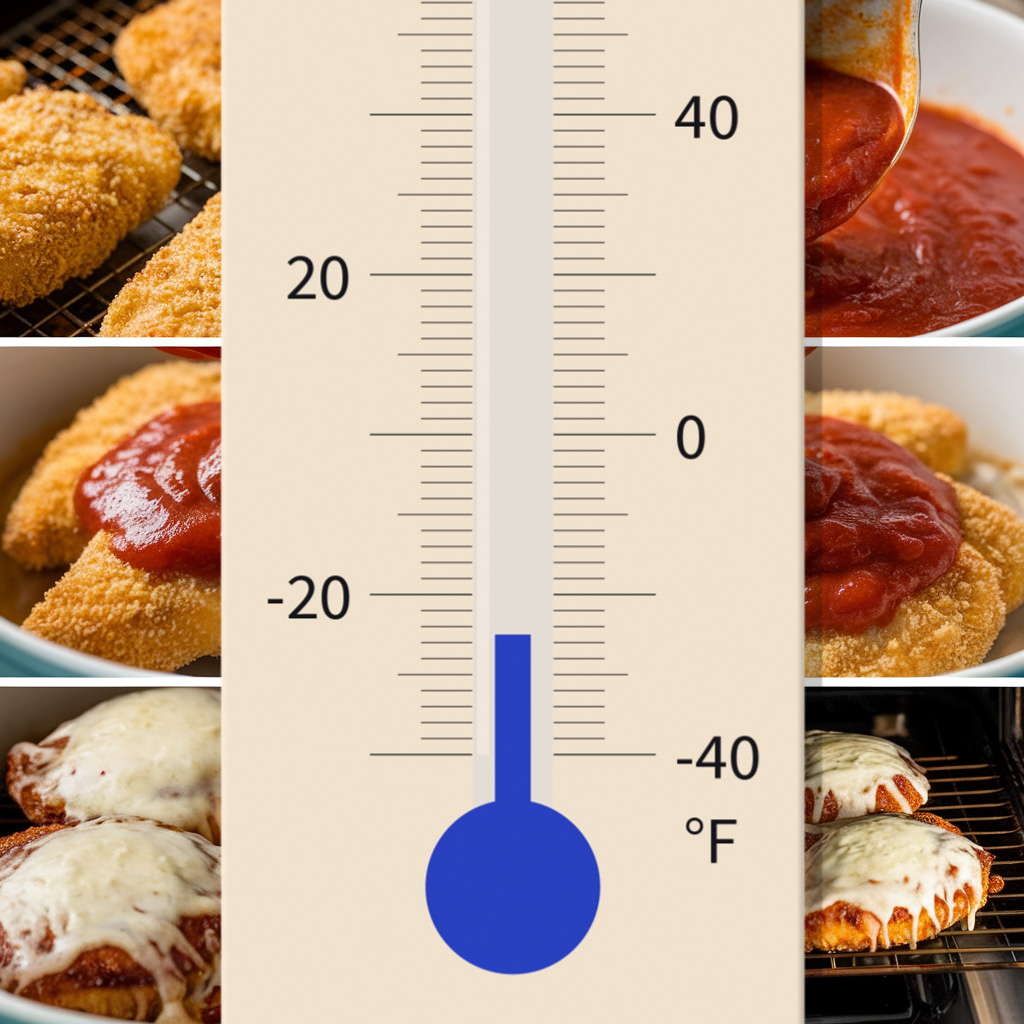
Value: **-25** °F
